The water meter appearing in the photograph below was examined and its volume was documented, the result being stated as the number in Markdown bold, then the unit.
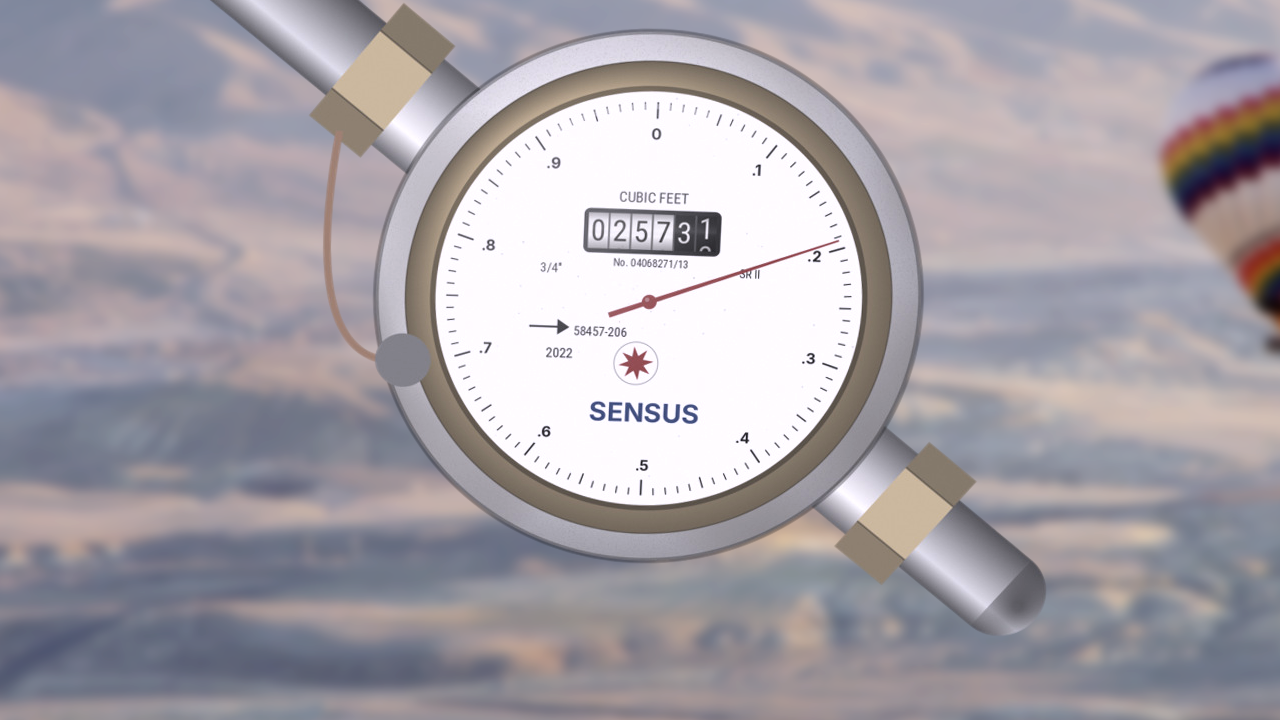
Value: **25731.19** ft³
